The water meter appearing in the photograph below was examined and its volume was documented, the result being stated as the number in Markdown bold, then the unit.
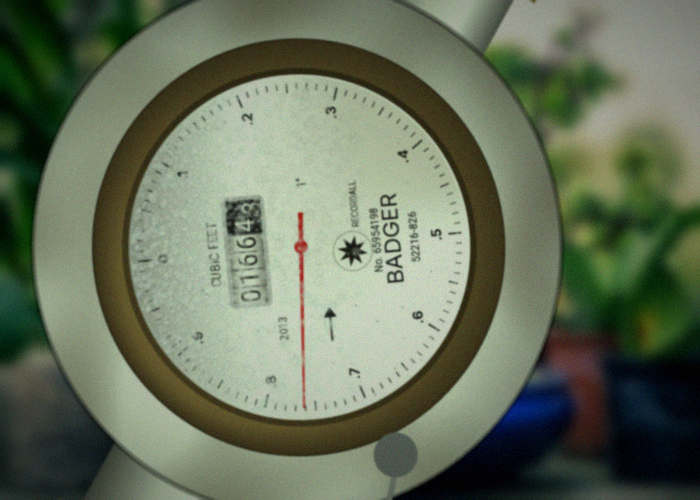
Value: **16642.76** ft³
